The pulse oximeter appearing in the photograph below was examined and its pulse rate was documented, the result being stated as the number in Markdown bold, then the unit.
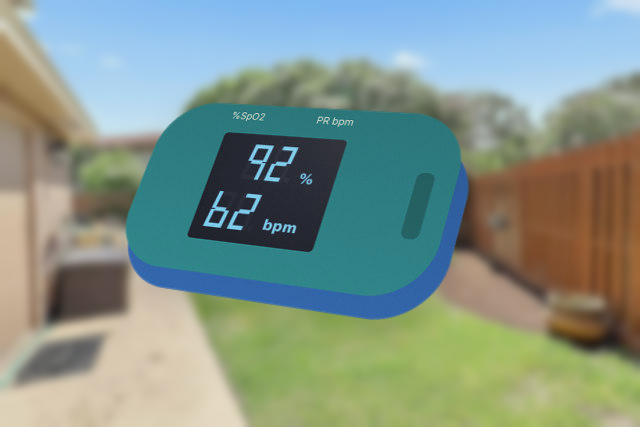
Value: **62** bpm
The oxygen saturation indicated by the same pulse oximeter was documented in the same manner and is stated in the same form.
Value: **92** %
